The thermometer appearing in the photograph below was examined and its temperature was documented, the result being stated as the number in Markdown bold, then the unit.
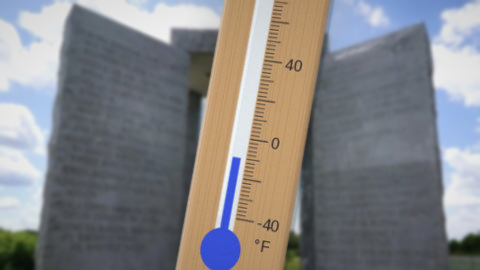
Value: **-10** °F
